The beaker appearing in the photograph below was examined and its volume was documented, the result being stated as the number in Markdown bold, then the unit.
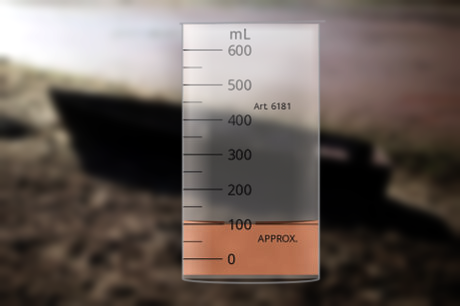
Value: **100** mL
